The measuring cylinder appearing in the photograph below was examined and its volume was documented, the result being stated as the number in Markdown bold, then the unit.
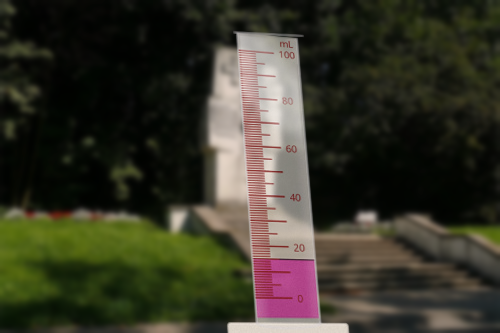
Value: **15** mL
